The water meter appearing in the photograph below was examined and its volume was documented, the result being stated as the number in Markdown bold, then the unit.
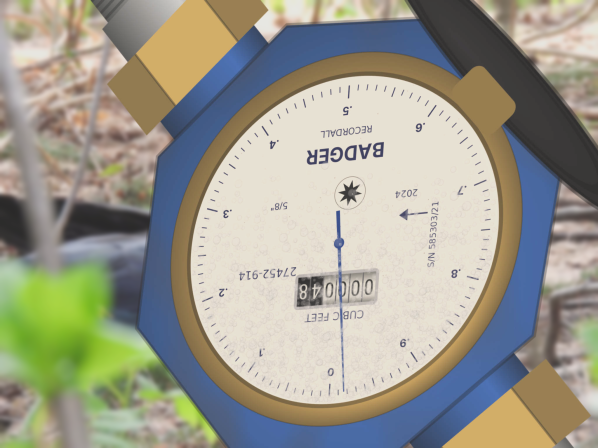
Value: **47.98** ft³
